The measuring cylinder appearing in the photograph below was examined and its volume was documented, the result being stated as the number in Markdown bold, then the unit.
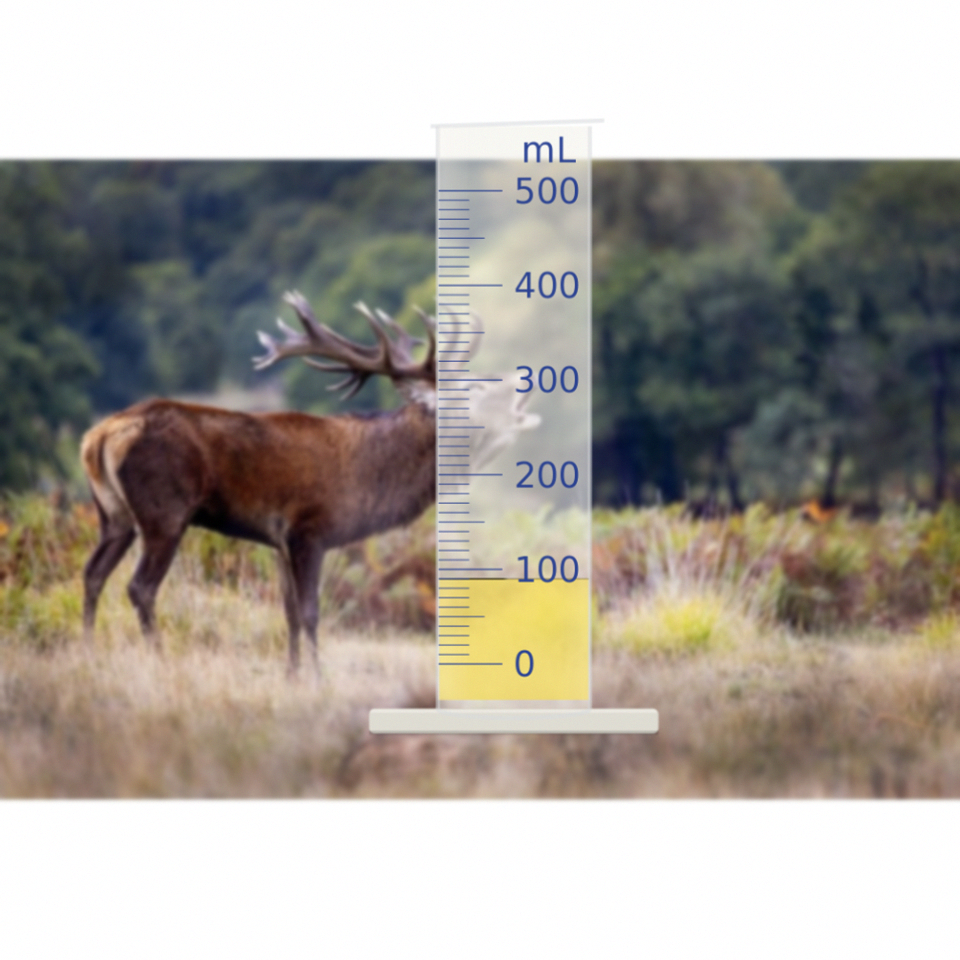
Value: **90** mL
